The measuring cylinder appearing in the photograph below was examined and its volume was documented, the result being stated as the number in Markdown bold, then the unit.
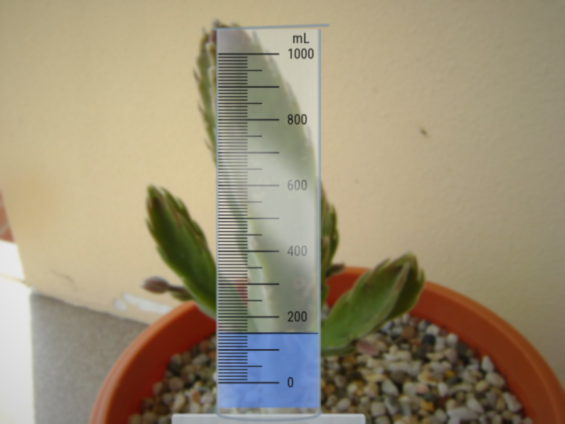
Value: **150** mL
